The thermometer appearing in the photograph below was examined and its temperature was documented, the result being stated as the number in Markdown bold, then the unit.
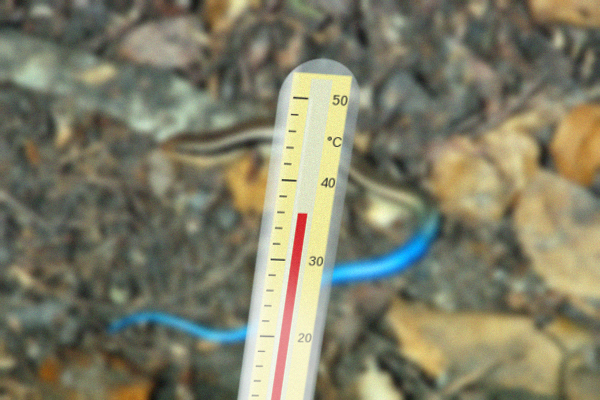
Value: **36** °C
